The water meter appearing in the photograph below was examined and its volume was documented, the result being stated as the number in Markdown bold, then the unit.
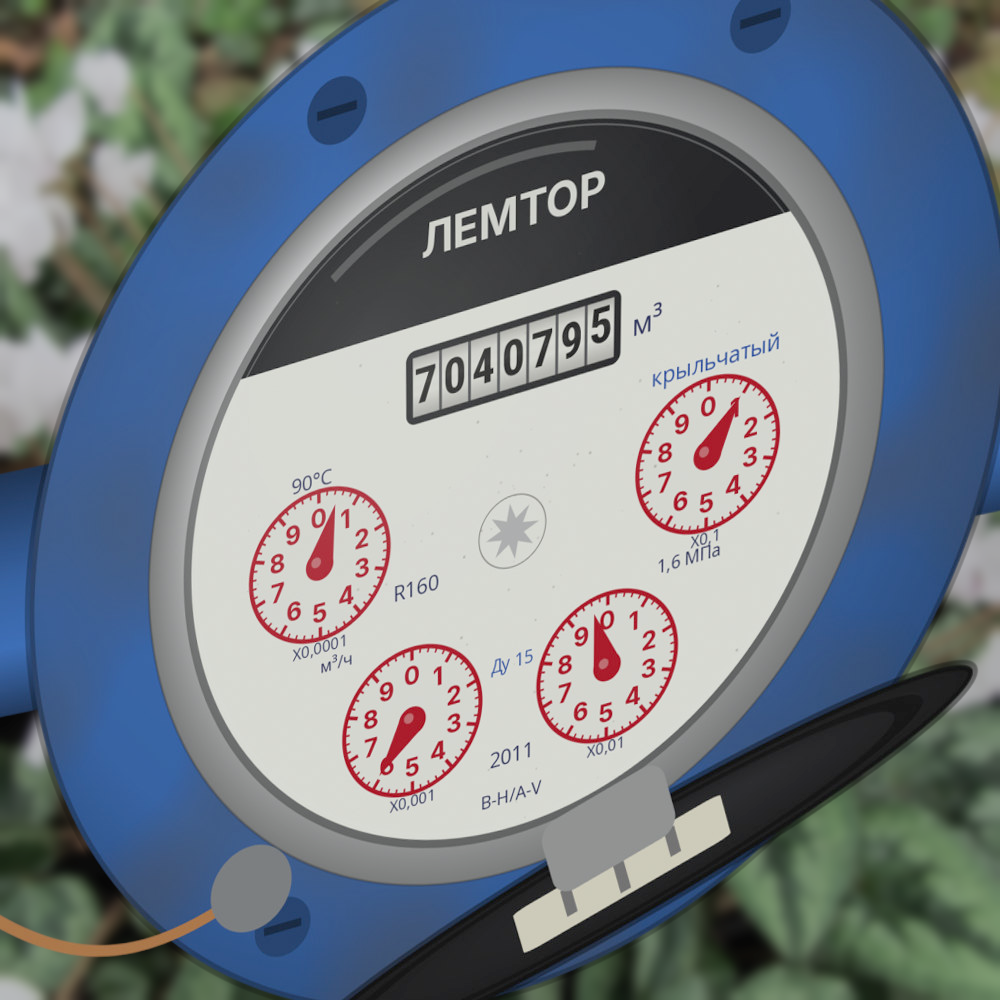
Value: **7040795.0960** m³
